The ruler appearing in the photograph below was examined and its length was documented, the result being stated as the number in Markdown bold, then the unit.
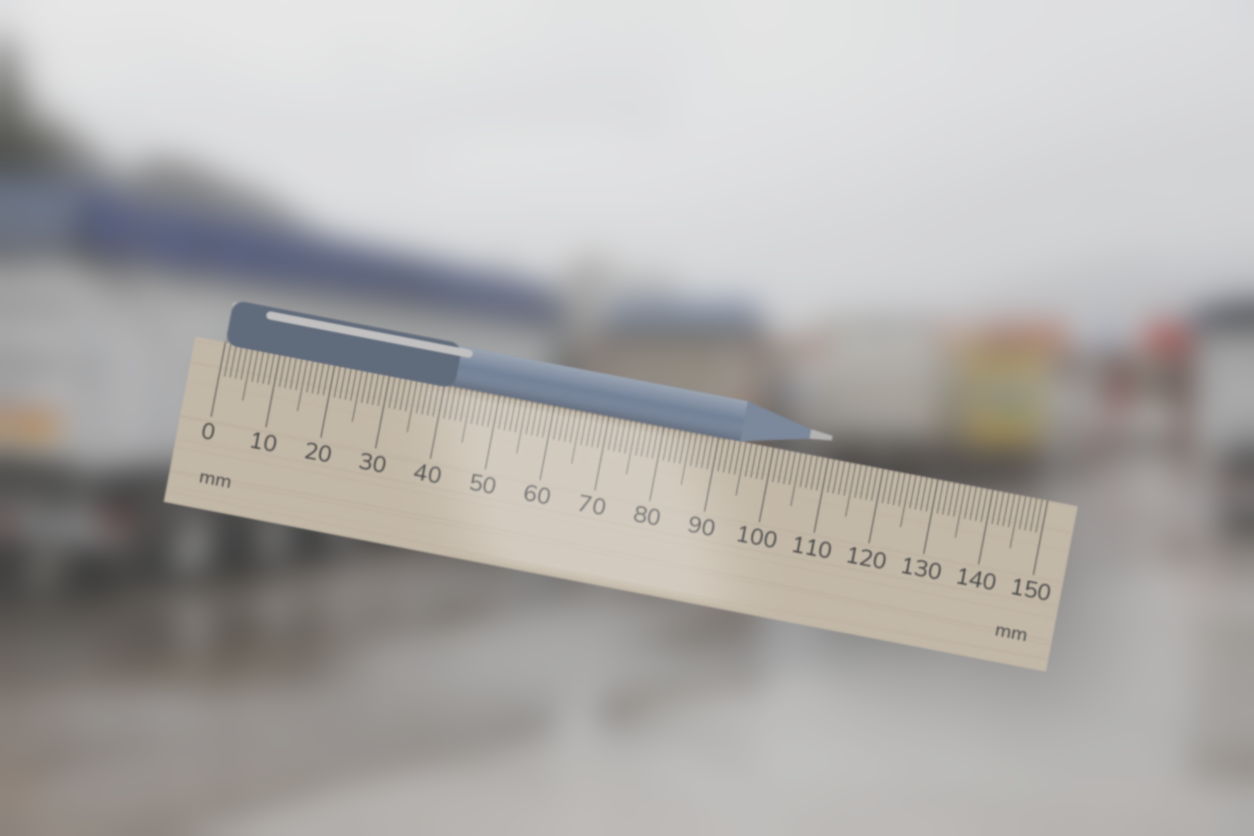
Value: **110** mm
